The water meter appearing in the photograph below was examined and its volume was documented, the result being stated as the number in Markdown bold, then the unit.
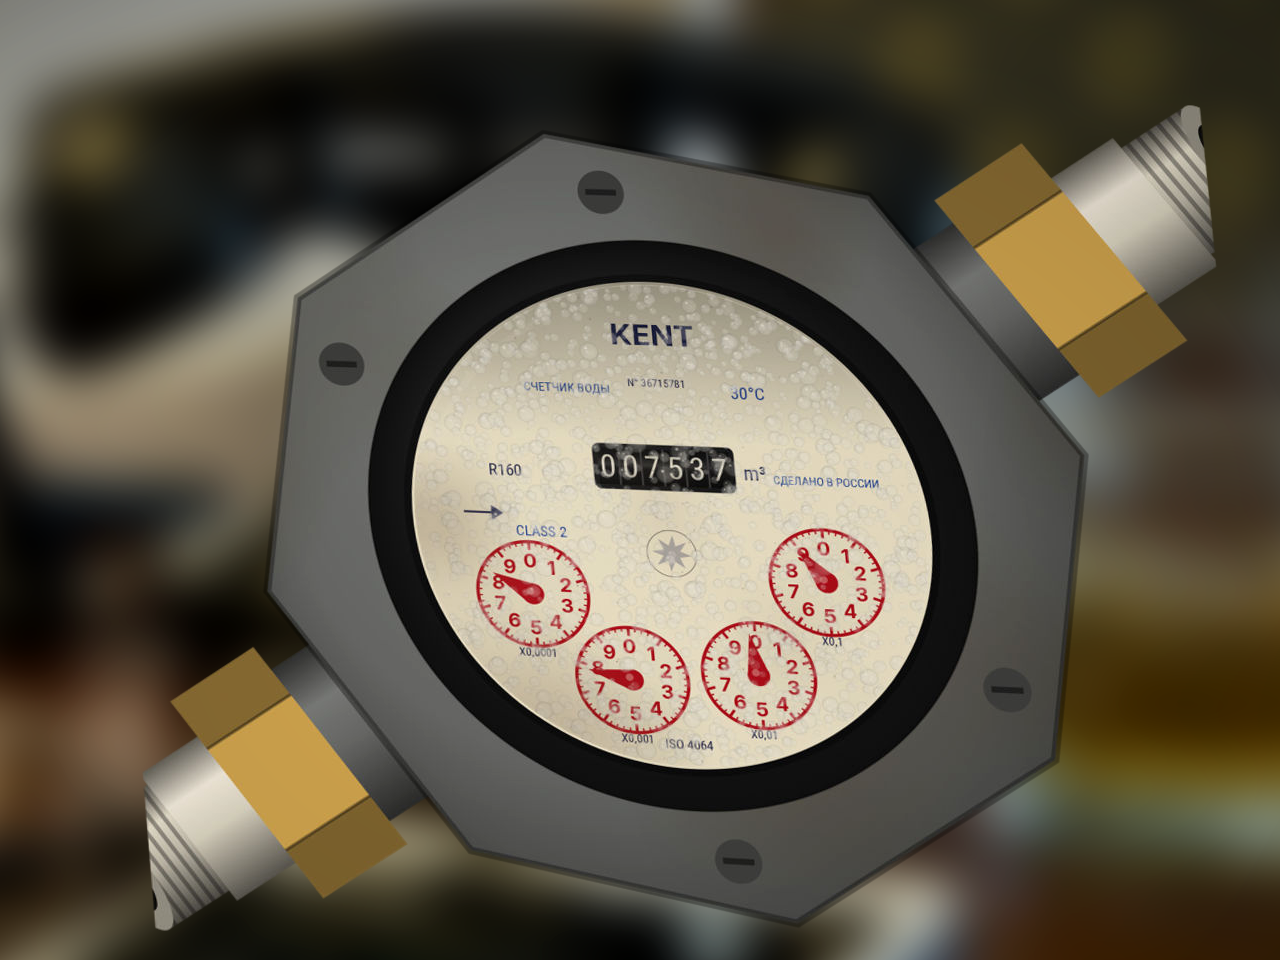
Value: **7537.8978** m³
